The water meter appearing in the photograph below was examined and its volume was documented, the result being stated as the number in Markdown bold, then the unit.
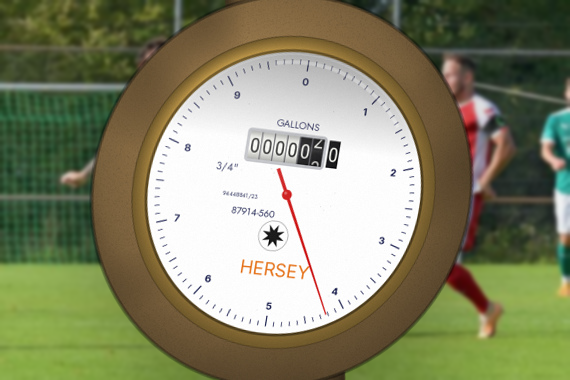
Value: **24.2** gal
